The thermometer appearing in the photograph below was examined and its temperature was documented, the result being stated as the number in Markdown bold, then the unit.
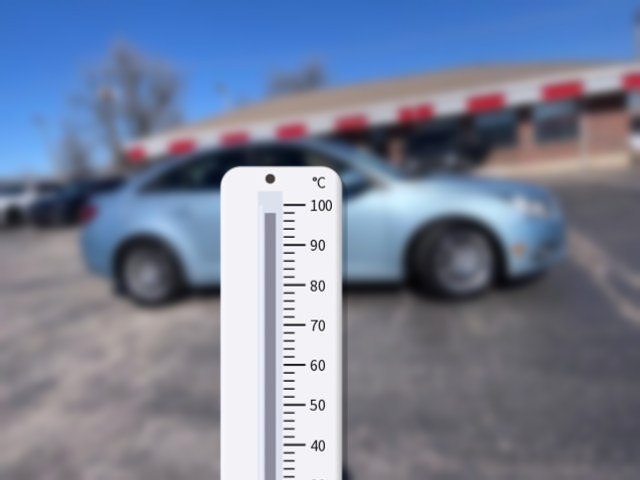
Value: **98** °C
